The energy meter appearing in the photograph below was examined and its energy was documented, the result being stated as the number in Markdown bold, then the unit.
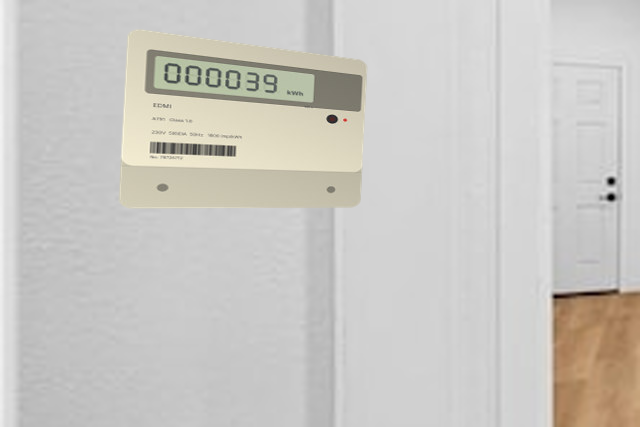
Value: **39** kWh
